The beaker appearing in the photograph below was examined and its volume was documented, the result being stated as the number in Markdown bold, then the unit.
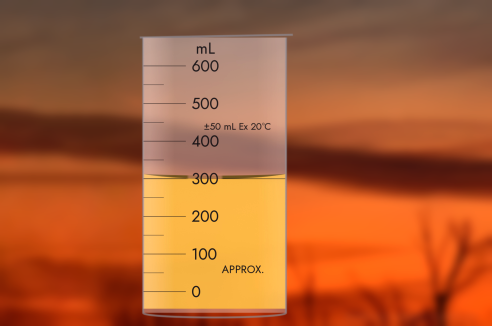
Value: **300** mL
